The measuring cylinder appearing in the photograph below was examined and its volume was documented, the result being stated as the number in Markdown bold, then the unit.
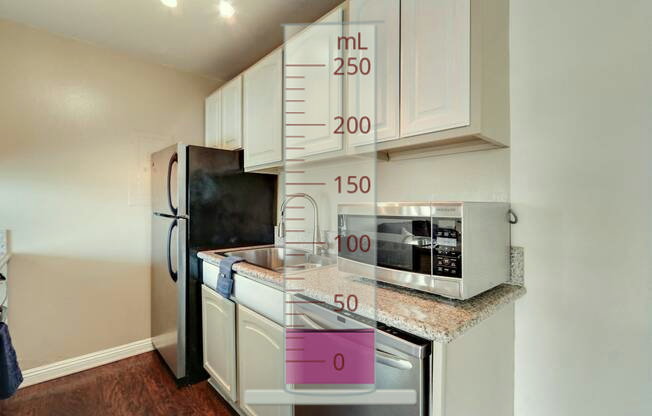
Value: **25** mL
